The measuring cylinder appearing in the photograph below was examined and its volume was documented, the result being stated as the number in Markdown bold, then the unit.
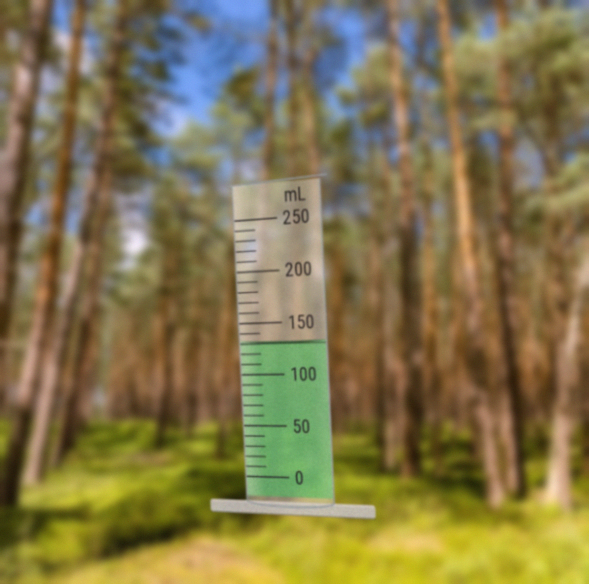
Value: **130** mL
